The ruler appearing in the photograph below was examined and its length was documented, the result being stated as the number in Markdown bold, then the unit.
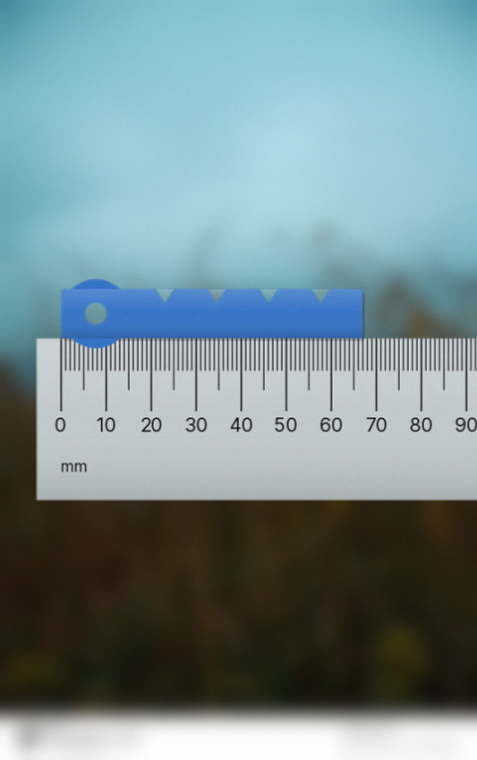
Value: **67** mm
